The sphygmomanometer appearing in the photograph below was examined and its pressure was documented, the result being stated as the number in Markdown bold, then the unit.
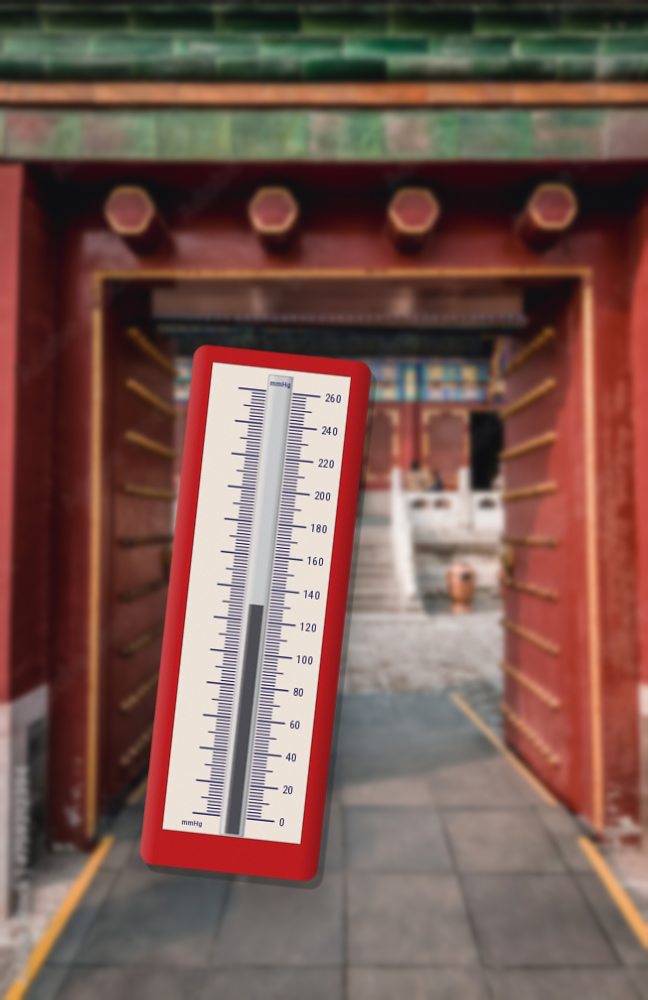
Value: **130** mmHg
